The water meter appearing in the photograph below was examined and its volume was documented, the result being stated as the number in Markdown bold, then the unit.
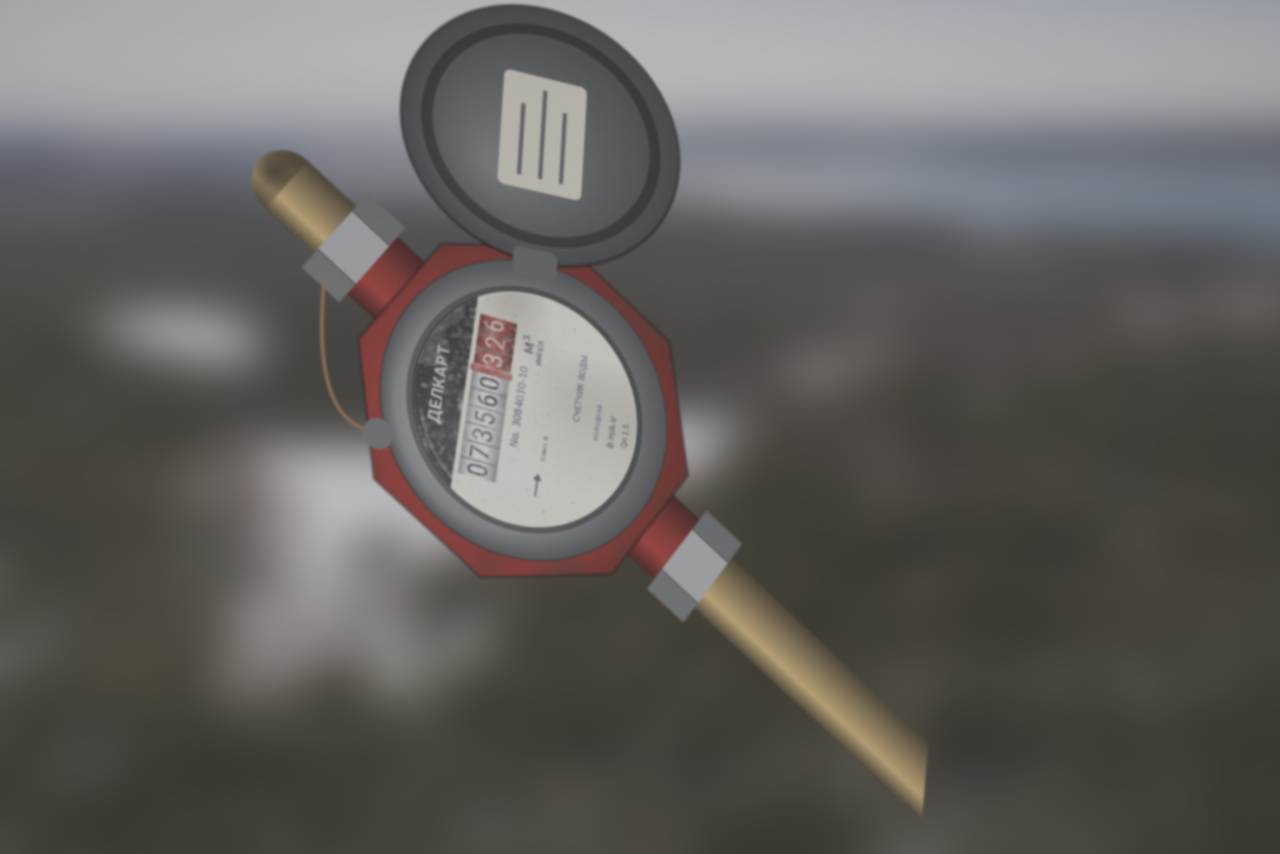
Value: **73560.326** m³
